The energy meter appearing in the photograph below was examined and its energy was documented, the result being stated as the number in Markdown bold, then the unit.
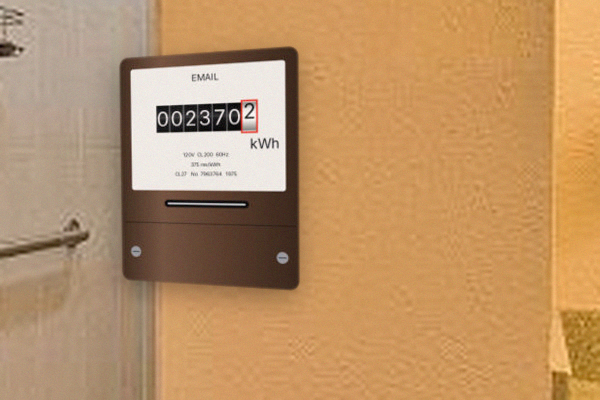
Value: **2370.2** kWh
